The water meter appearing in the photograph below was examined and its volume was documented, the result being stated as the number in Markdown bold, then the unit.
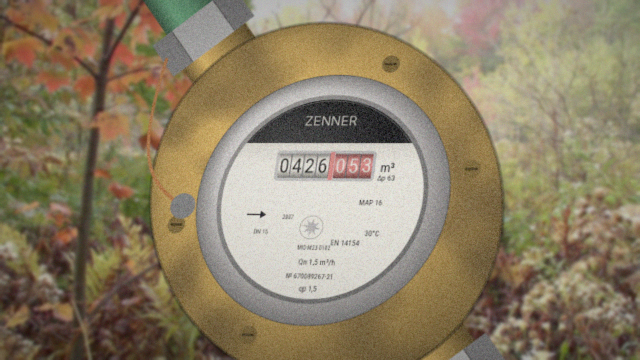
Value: **426.053** m³
